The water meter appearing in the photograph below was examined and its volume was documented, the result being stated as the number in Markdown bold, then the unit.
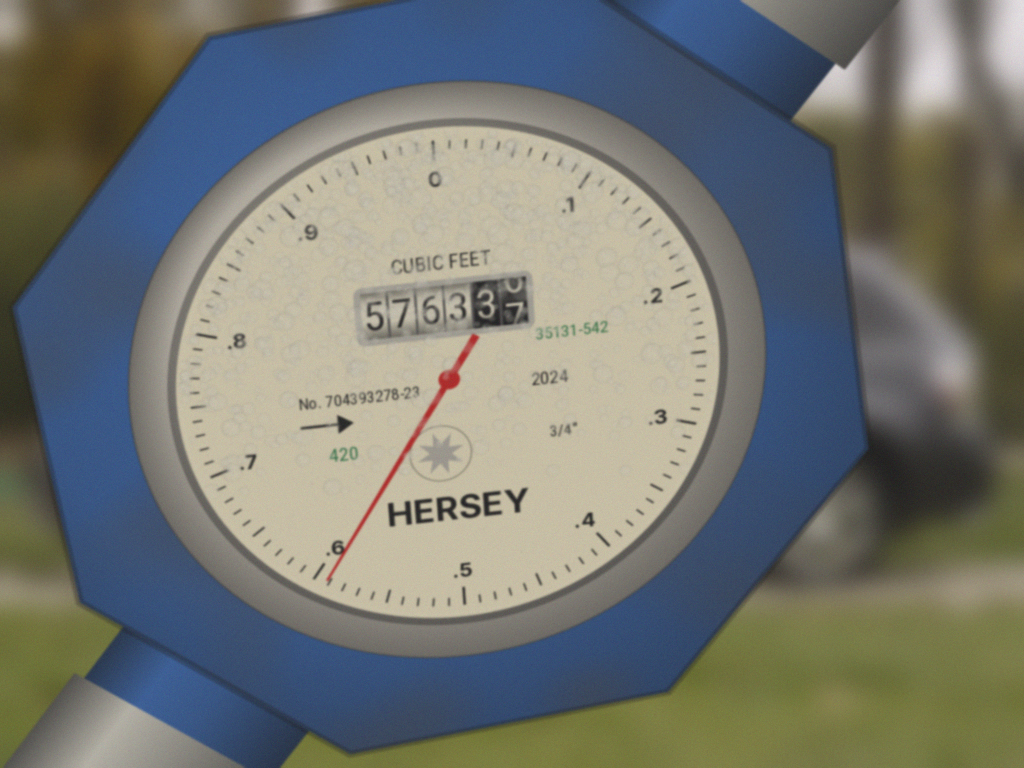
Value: **576336.59** ft³
